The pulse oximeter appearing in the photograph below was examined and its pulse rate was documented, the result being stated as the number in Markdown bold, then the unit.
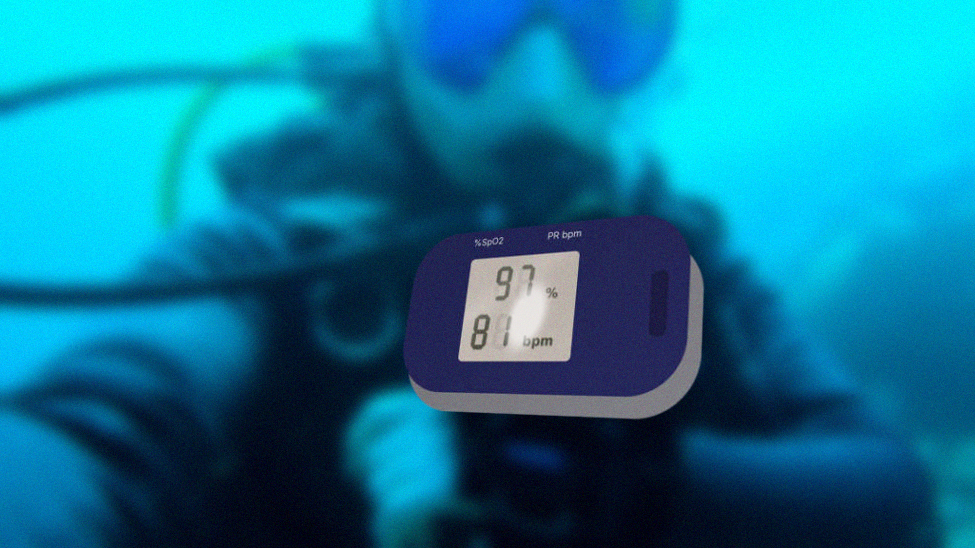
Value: **81** bpm
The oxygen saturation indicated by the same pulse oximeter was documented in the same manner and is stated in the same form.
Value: **97** %
